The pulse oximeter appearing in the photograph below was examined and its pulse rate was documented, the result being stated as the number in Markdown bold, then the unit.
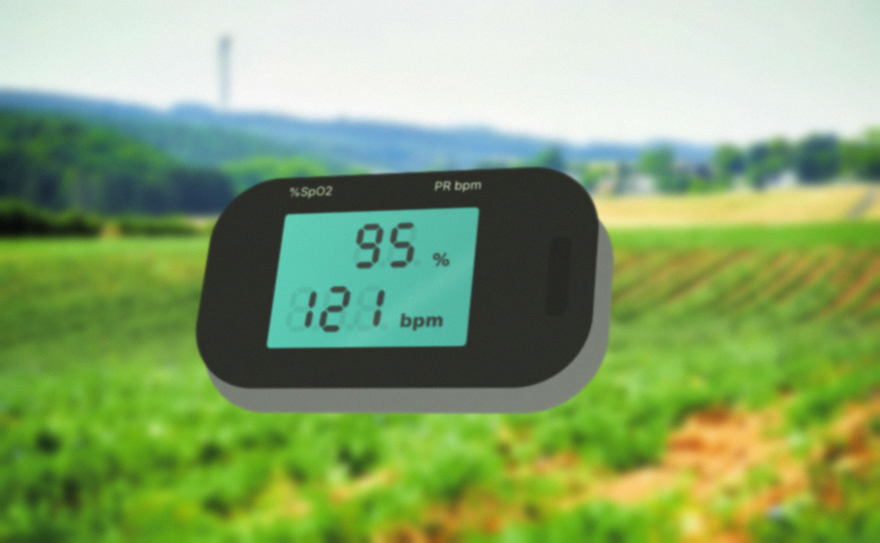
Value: **121** bpm
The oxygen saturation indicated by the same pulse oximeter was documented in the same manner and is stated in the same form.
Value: **95** %
